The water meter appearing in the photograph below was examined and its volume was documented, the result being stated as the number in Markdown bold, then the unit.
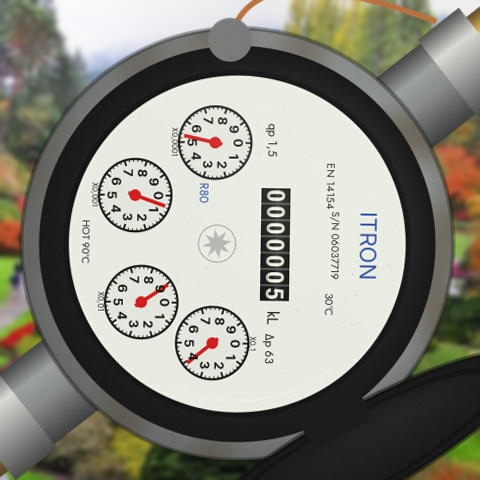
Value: **5.3905** kL
